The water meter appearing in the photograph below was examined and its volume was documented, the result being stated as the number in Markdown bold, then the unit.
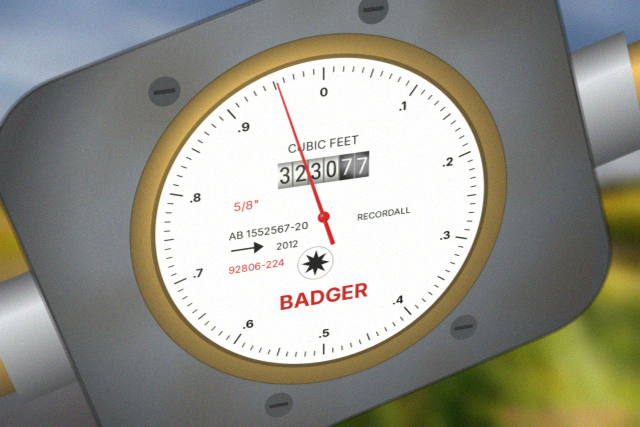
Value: **323076.95** ft³
